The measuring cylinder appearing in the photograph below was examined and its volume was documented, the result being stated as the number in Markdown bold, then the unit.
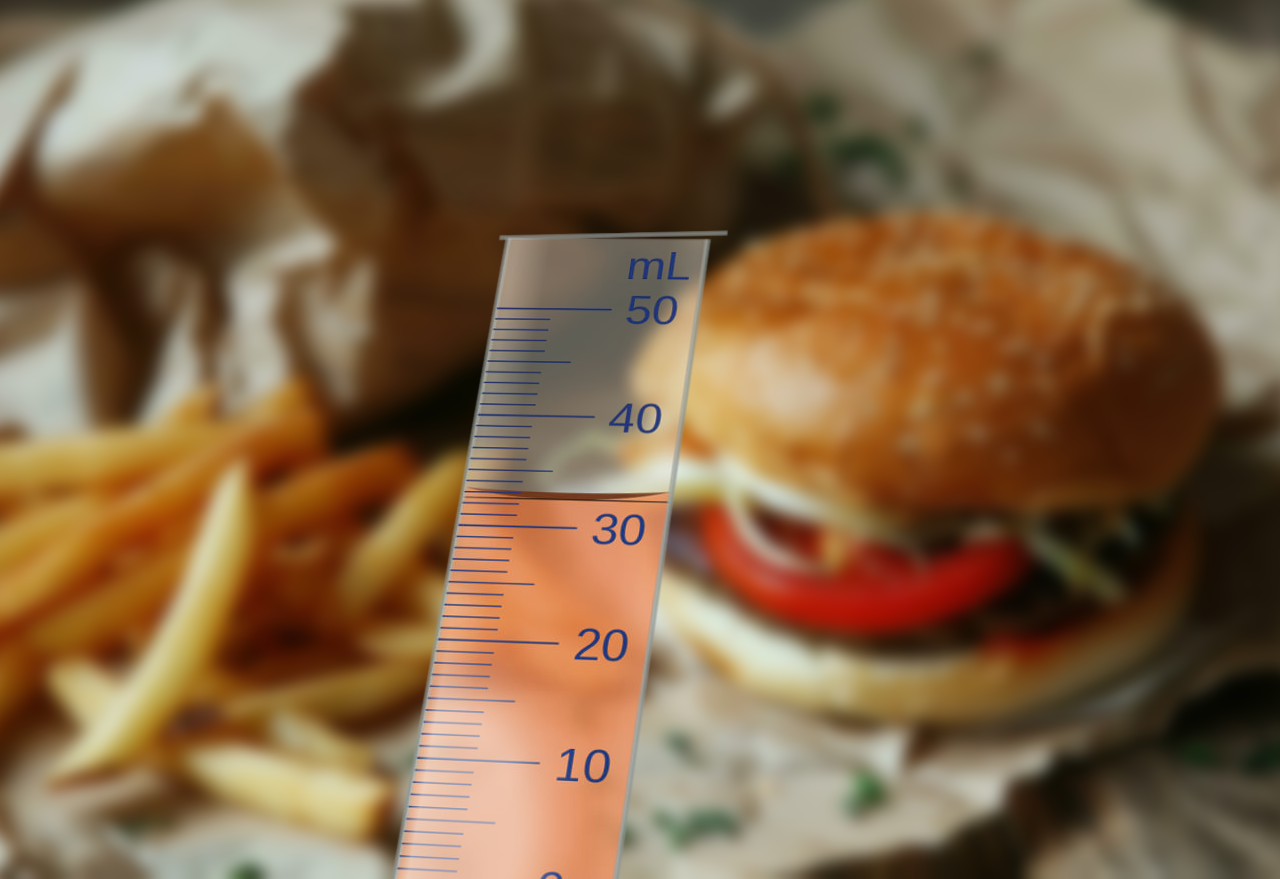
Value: **32.5** mL
